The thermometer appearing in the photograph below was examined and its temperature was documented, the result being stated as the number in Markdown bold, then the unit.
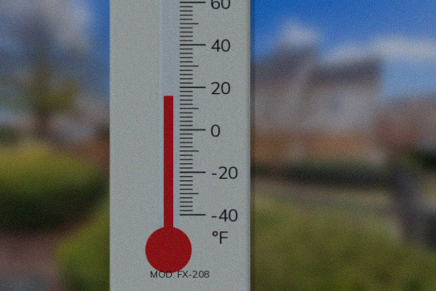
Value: **16** °F
